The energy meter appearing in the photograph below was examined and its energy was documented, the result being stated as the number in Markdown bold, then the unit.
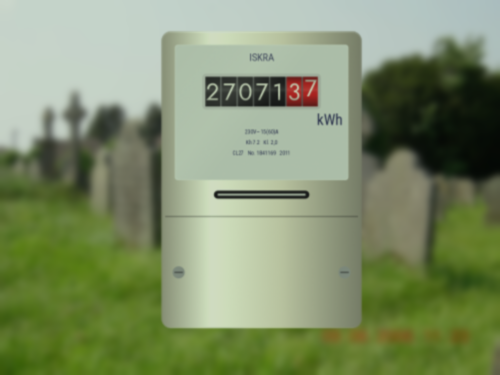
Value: **27071.37** kWh
